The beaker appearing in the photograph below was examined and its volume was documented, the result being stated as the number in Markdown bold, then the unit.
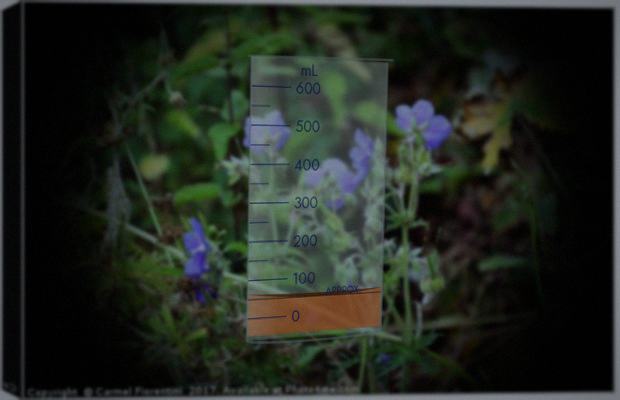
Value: **50** mL
